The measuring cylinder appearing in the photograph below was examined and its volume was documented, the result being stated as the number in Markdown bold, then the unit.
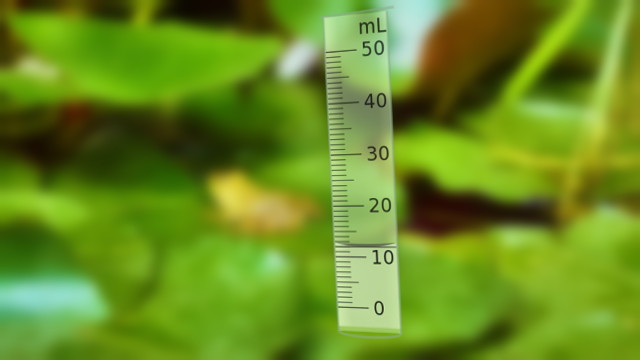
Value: **12** mL
